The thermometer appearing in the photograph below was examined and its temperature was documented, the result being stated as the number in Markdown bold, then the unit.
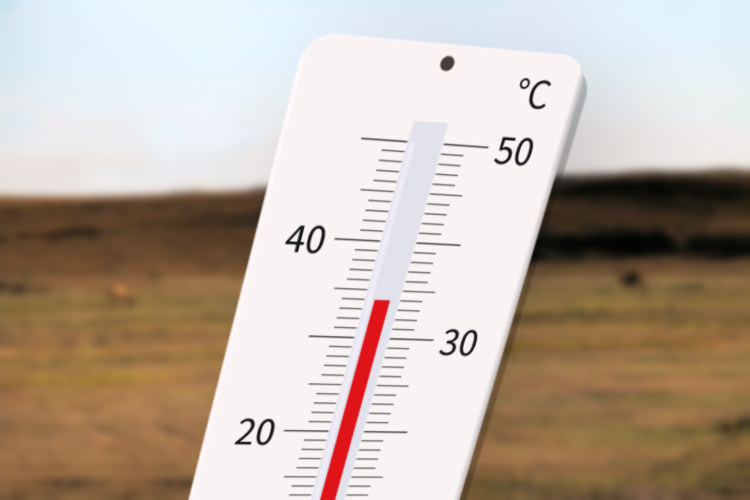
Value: **34** °C
